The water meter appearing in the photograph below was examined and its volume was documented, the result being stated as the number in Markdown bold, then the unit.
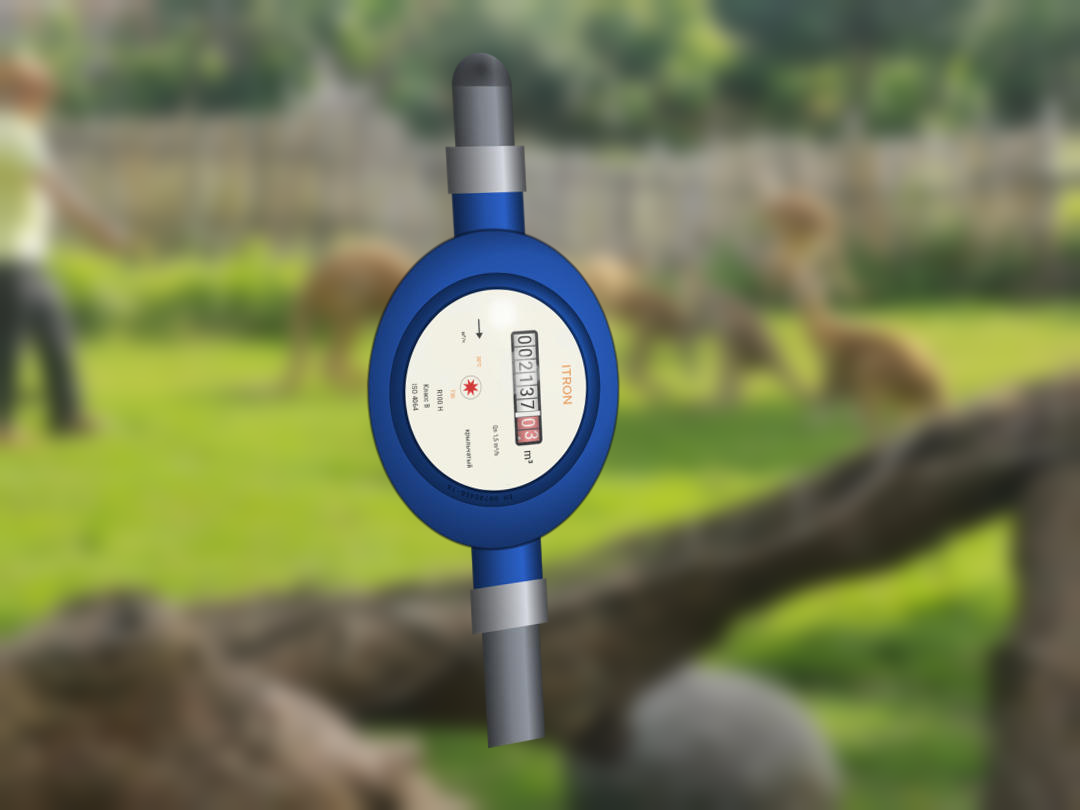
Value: **2137.03** m³
